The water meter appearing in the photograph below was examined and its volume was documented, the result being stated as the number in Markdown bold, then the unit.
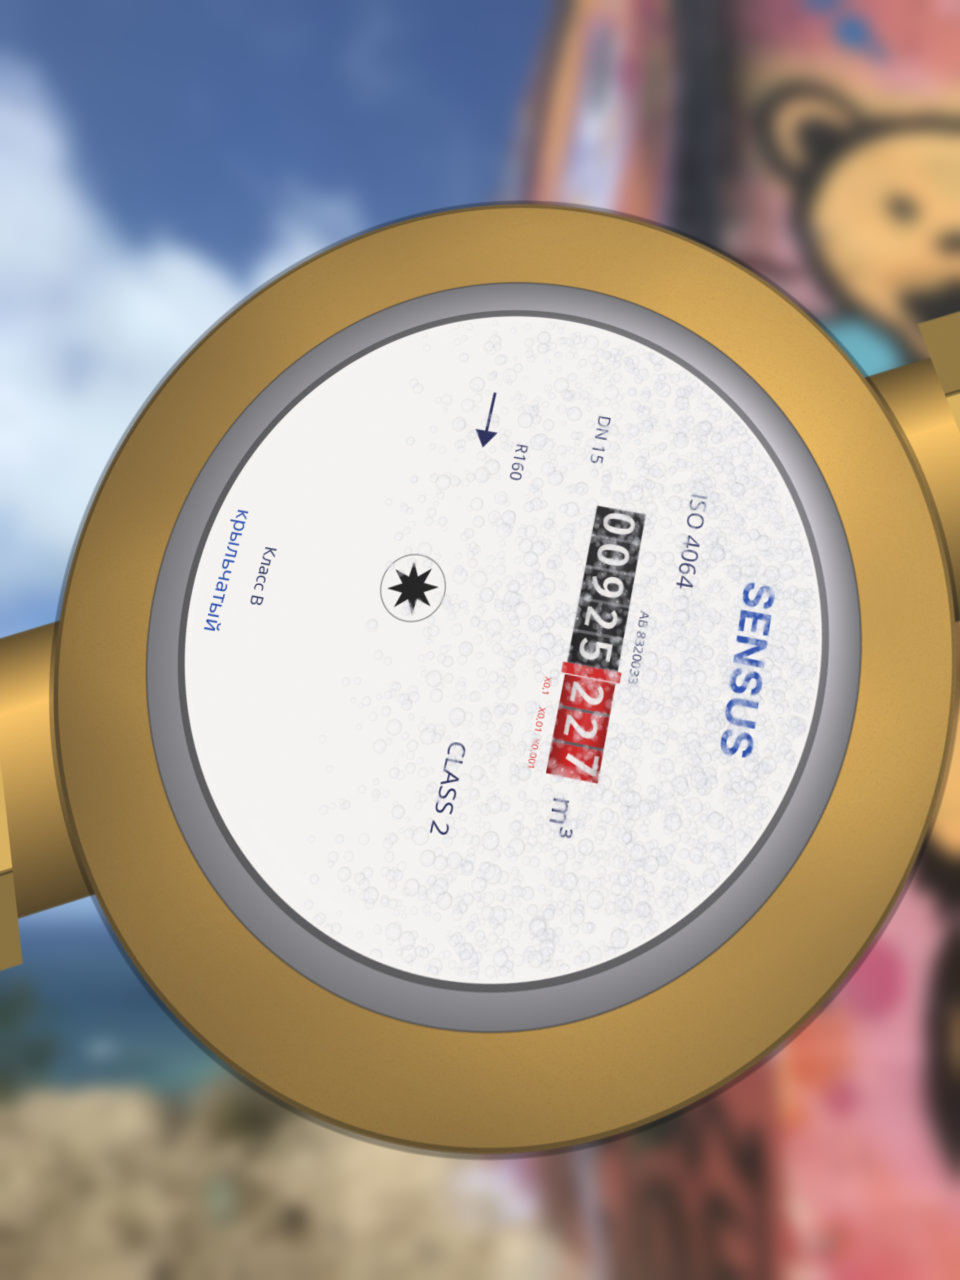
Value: **925.227** m³
